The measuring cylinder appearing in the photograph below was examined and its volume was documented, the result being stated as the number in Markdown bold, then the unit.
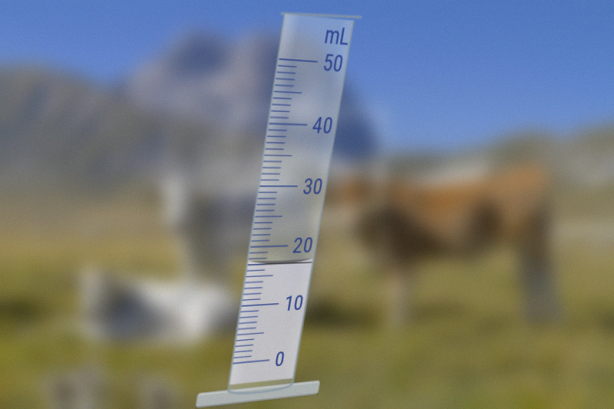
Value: **17** mL
